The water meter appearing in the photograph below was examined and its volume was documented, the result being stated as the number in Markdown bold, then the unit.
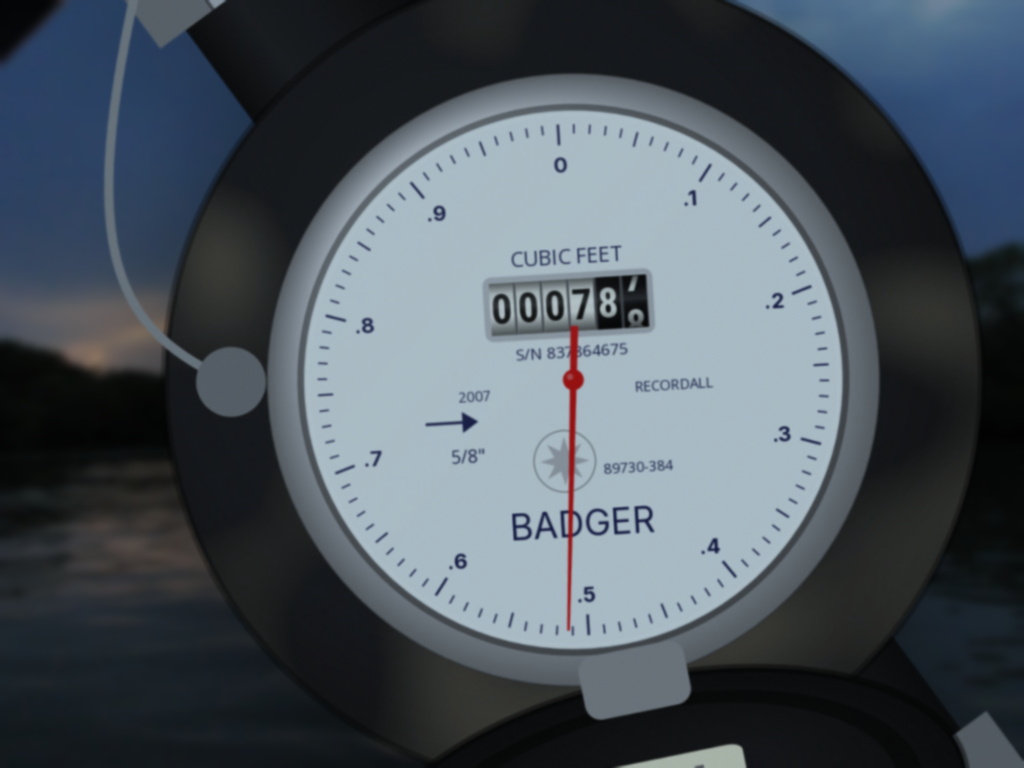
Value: **787.51** ft³
